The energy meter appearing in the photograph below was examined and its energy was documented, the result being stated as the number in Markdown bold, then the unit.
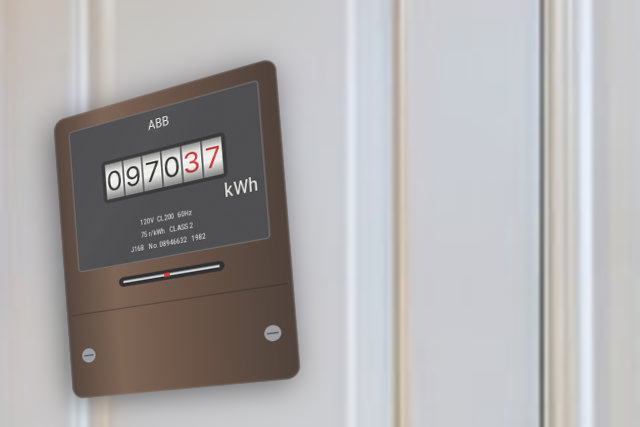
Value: **970.37** kWh
